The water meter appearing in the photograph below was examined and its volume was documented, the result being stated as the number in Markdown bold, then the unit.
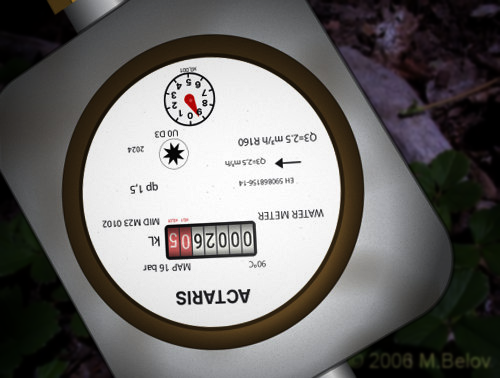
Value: **26.049** kL
